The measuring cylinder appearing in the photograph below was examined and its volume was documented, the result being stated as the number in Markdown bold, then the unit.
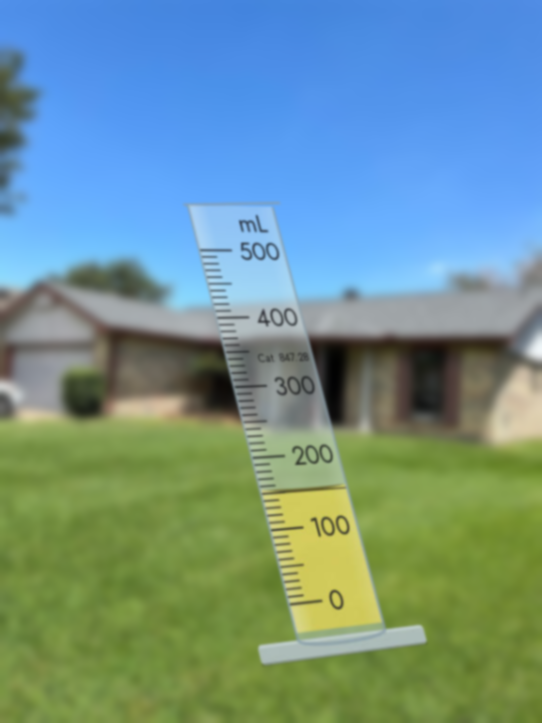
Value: **150** mL
